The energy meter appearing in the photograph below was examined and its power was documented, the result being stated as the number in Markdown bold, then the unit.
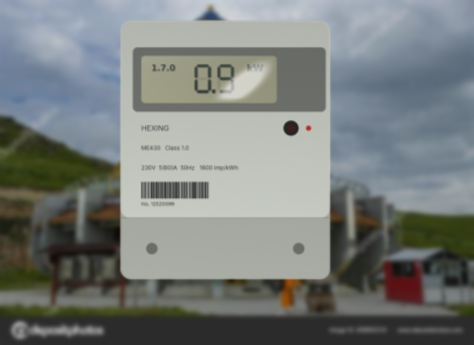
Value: **0.9** kW
